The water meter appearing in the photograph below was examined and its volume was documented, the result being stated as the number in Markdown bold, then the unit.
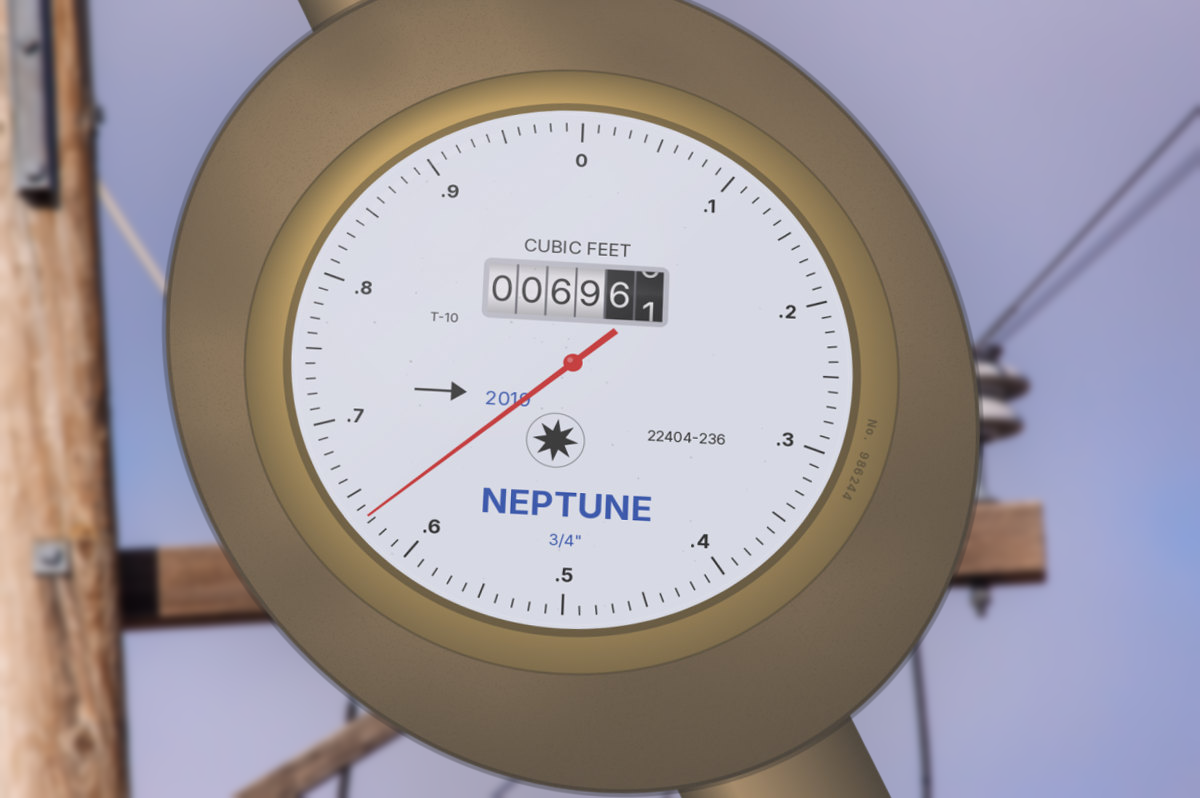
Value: **6960.63** ft³
